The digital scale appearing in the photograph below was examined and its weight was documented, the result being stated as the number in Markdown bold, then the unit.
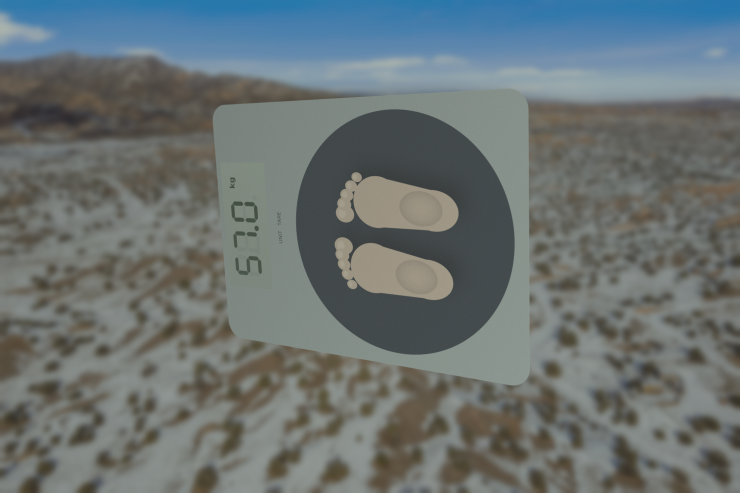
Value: **57.0** kg
